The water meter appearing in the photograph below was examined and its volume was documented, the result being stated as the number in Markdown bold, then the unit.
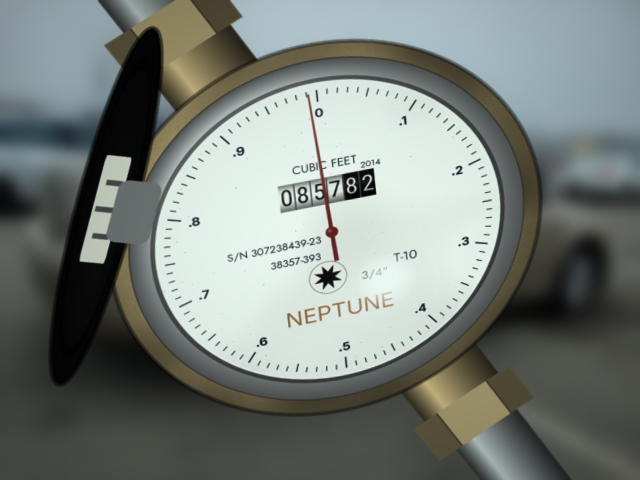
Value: **85781.99** ft³
